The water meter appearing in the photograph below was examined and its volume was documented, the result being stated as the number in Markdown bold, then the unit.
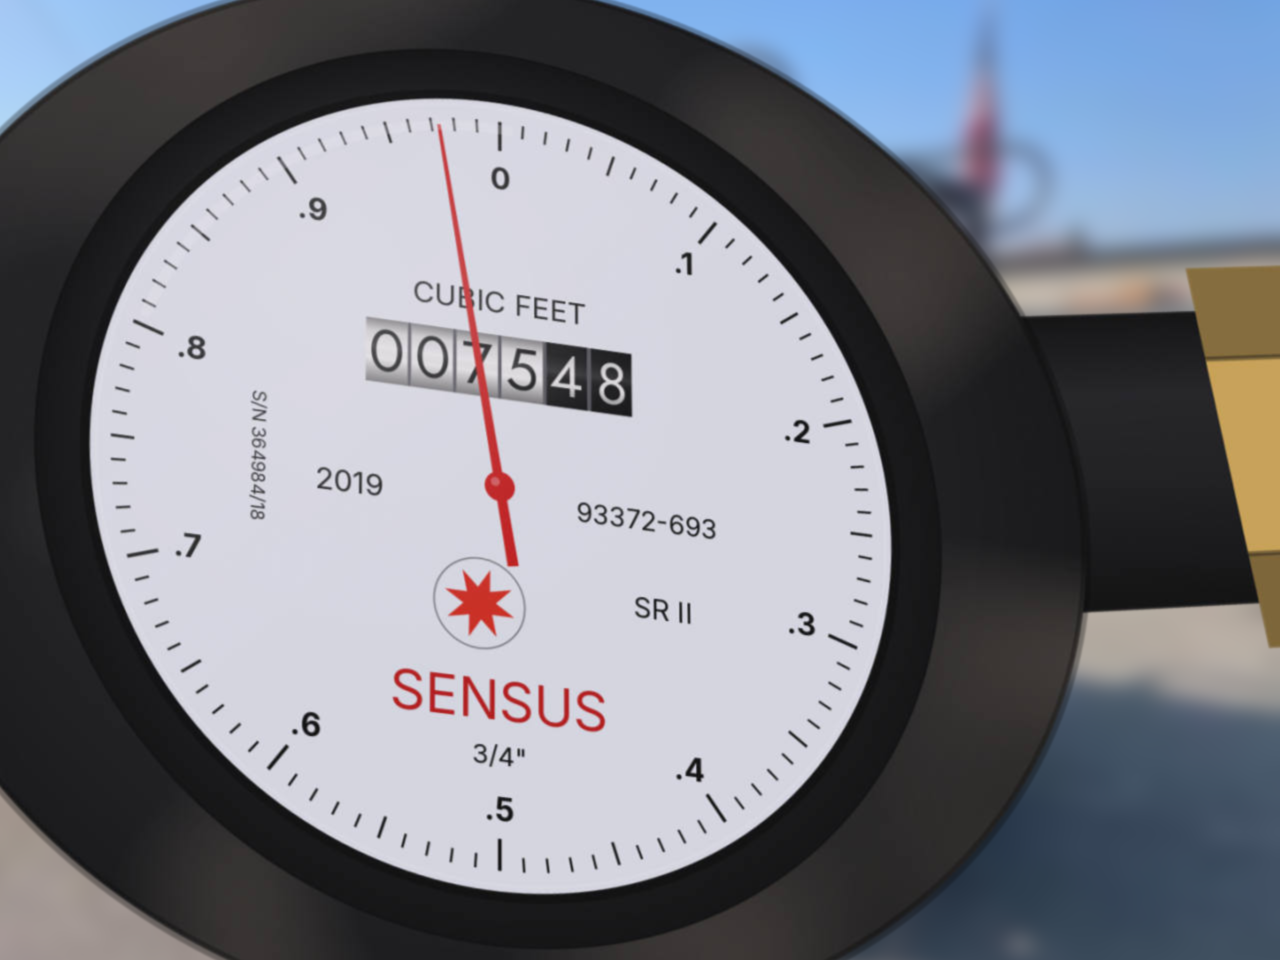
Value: **7547.97** ft³
